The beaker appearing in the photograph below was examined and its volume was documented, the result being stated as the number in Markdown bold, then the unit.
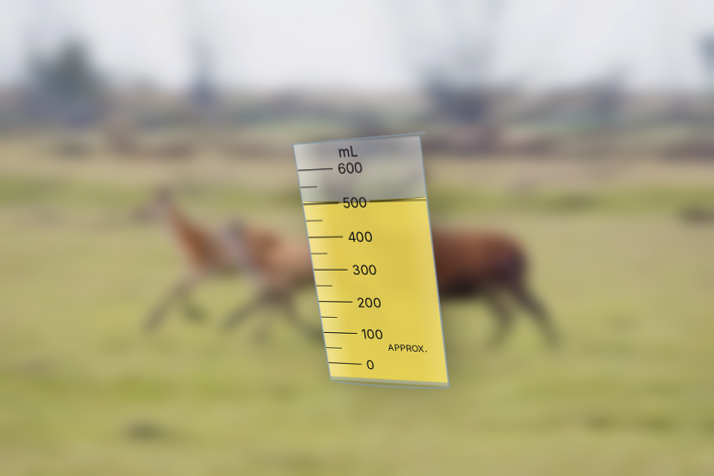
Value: **500** mL
